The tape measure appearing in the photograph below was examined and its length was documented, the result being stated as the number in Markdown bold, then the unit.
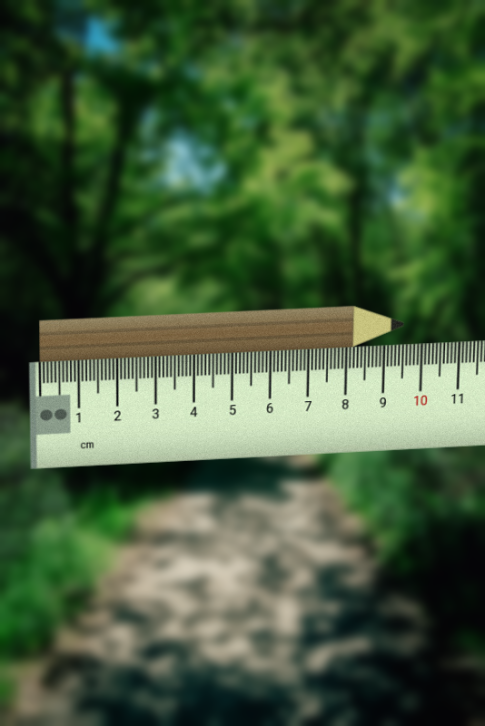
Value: **9.5** cm
